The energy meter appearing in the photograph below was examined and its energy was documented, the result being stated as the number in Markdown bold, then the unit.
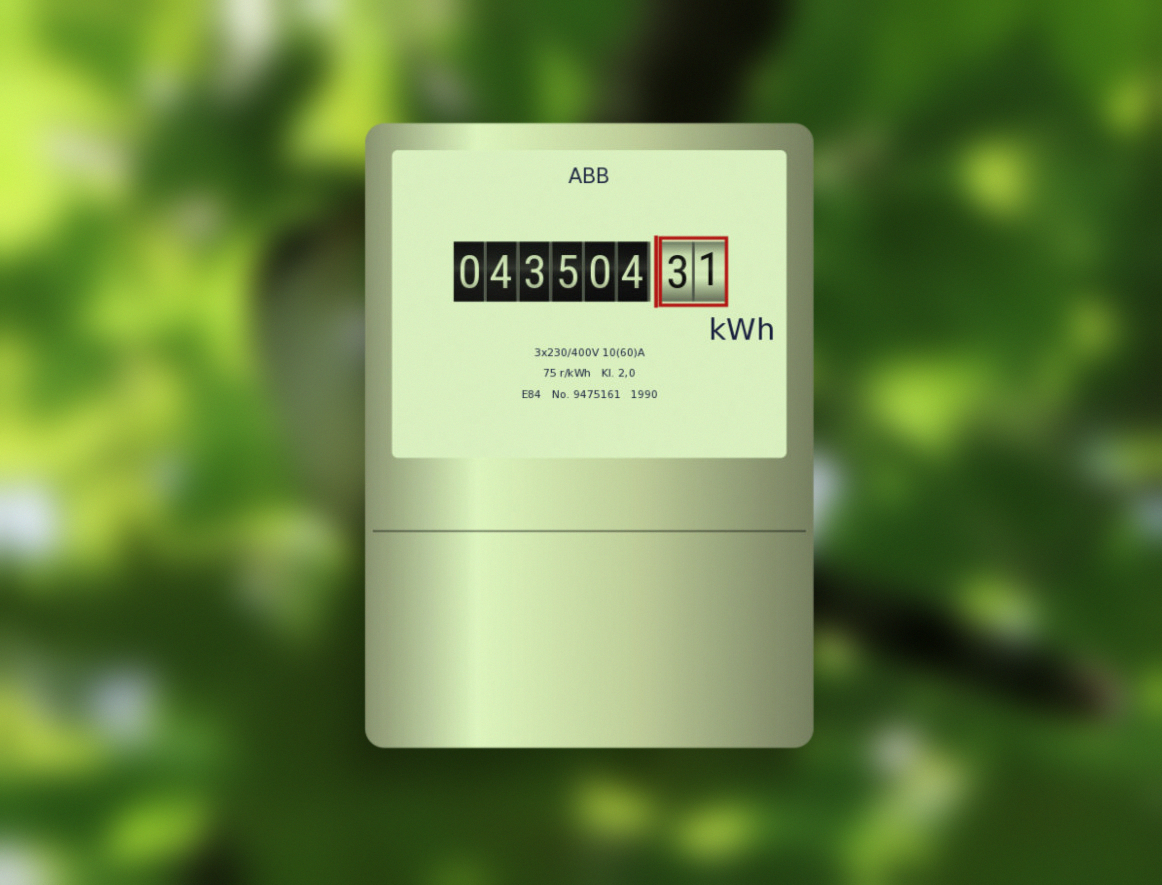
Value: **43504.31** kWh
